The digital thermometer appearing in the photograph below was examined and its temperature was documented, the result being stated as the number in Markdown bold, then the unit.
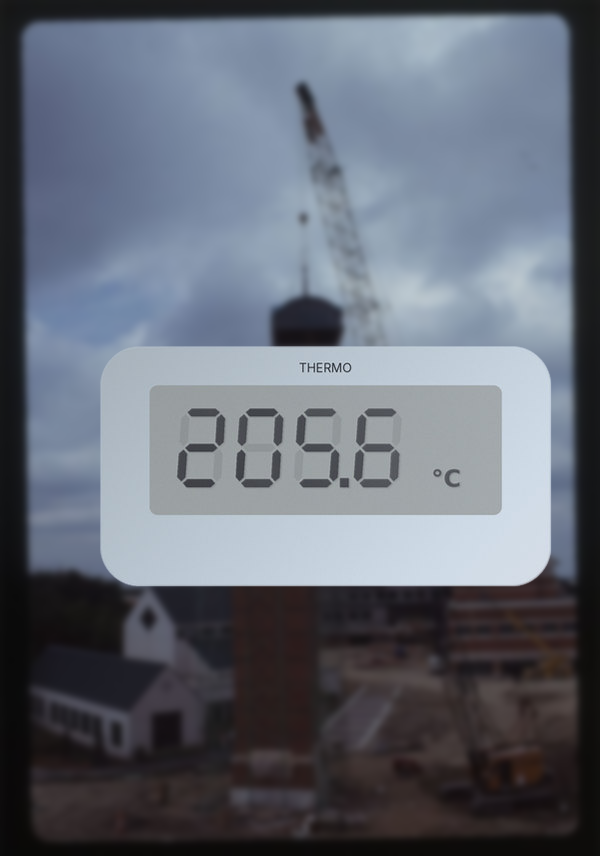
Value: **205.6** °C
